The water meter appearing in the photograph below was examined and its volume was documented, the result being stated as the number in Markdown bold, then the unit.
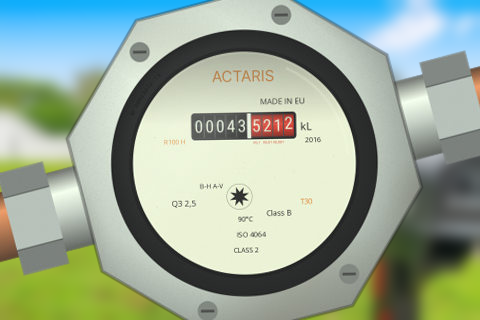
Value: **43.5212** kL
